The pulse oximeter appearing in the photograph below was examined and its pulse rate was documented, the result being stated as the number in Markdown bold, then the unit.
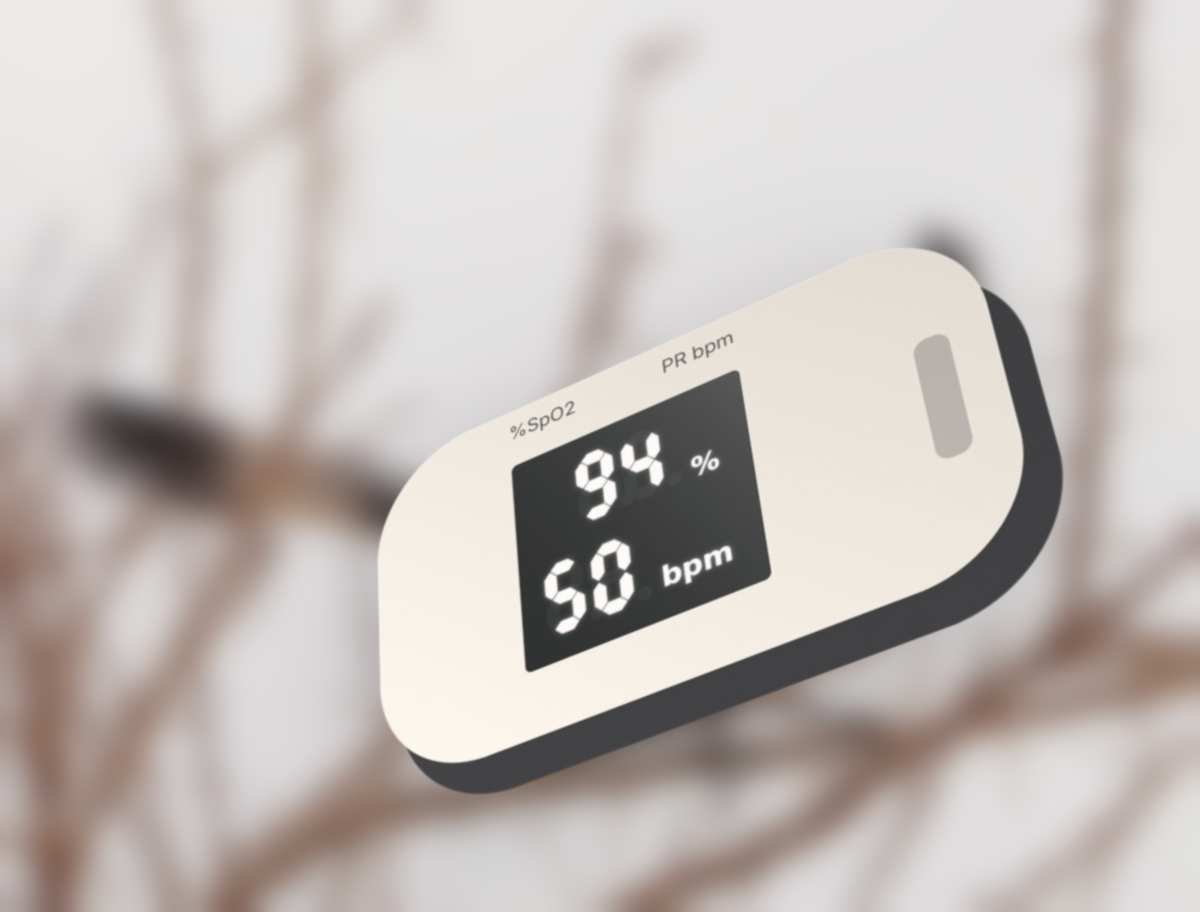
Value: **50** bpm
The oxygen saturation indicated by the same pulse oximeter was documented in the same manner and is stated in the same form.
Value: **94** %
